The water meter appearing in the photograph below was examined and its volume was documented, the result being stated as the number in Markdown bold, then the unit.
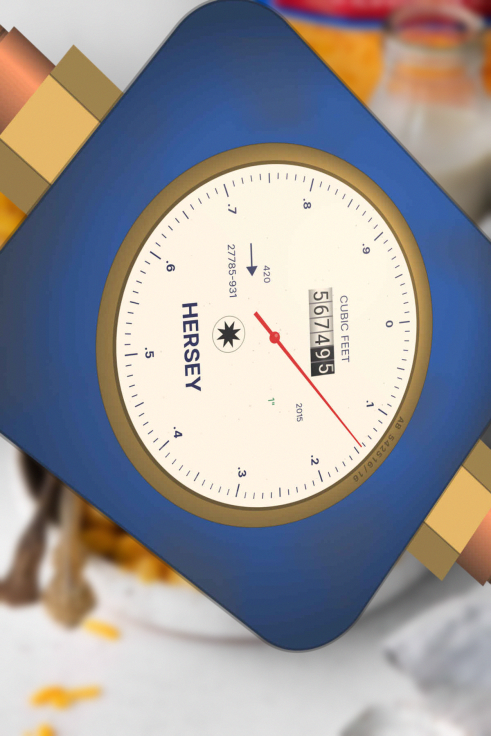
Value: **567495.14** ft³
